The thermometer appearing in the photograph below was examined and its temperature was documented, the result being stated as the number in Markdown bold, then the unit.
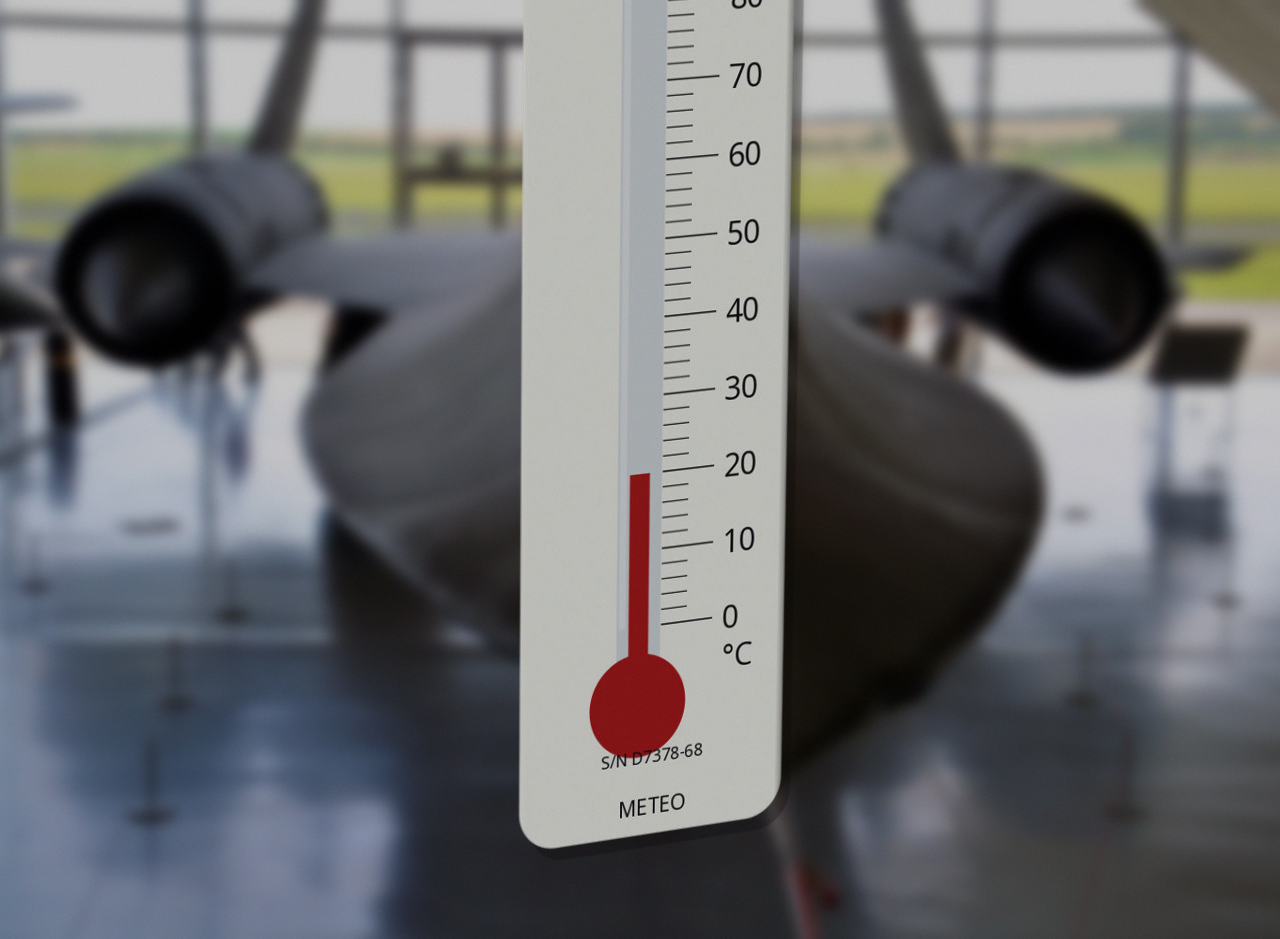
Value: **20** °C
